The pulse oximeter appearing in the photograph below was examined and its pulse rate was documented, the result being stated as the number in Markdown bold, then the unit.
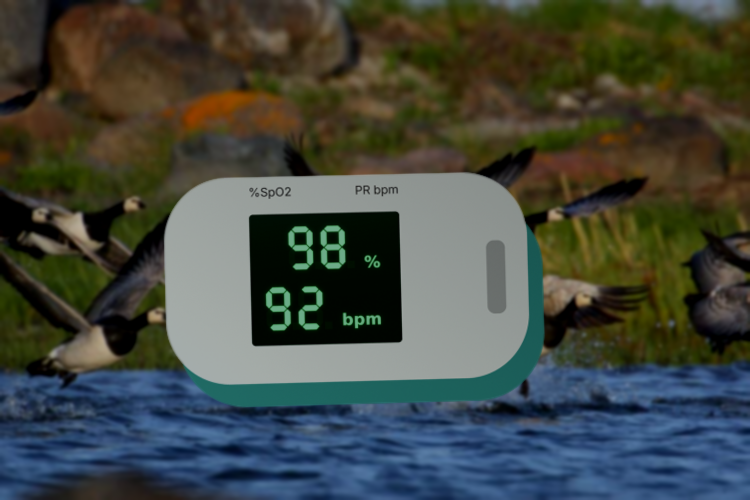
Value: **92** bpm
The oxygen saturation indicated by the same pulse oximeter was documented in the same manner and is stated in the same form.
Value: **98** %
